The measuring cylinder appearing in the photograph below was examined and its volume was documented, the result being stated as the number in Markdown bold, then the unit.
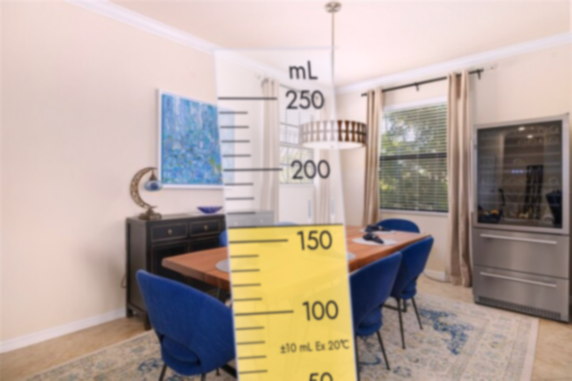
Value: **160** mL
